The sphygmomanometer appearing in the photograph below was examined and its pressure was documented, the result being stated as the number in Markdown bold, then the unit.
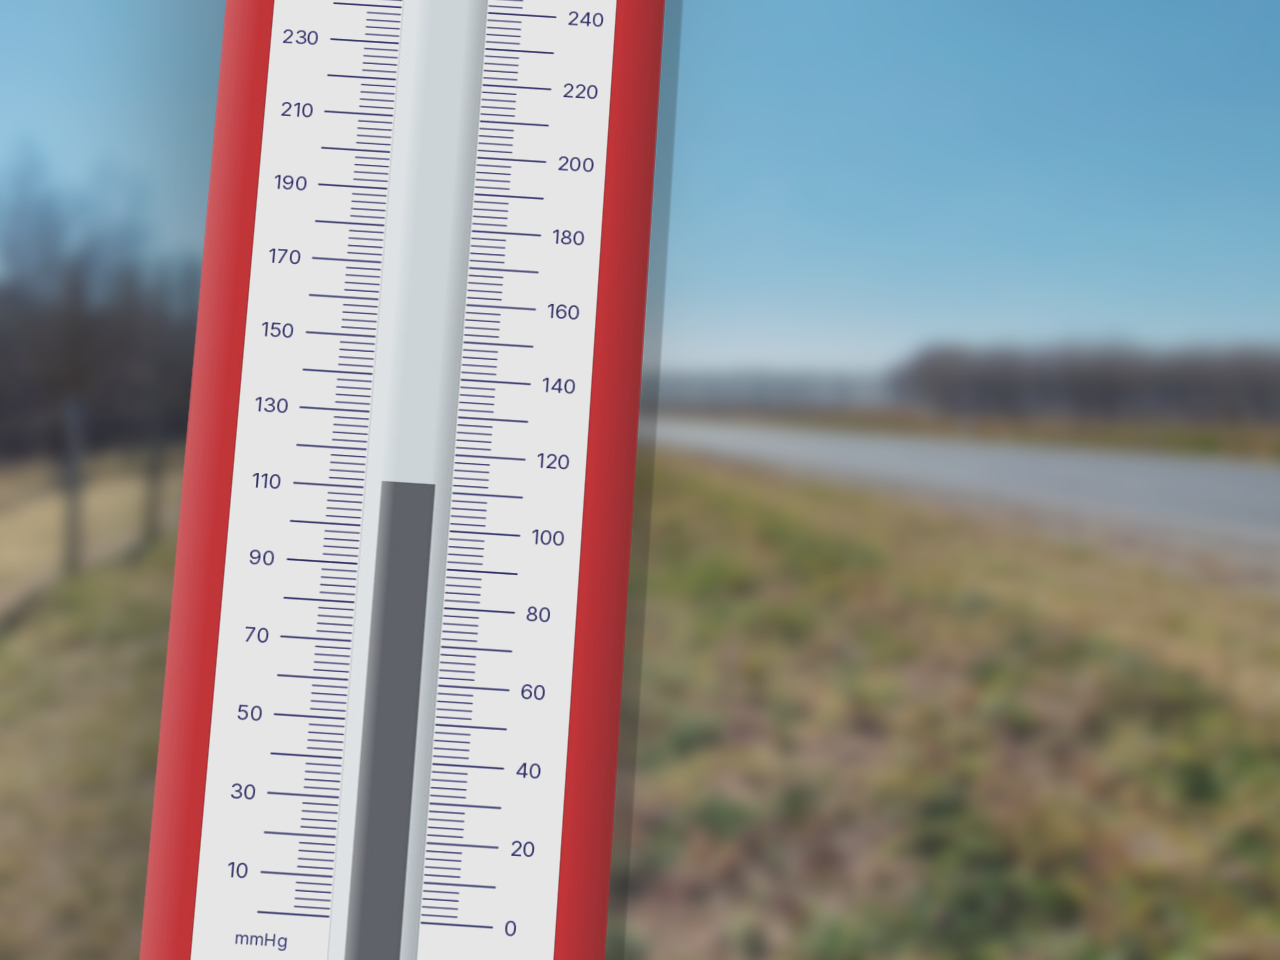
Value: **112** mmHg
